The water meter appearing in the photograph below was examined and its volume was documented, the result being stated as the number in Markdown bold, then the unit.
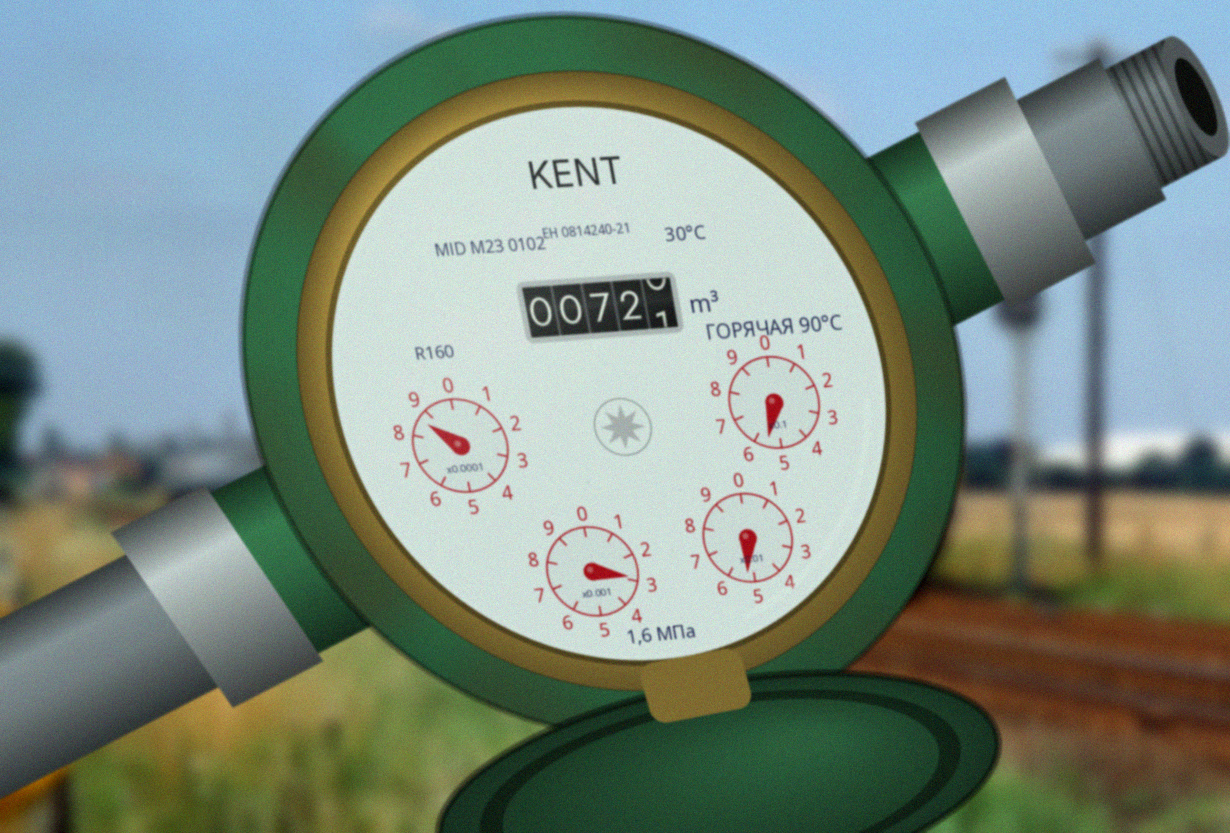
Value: **720.5528** m³
